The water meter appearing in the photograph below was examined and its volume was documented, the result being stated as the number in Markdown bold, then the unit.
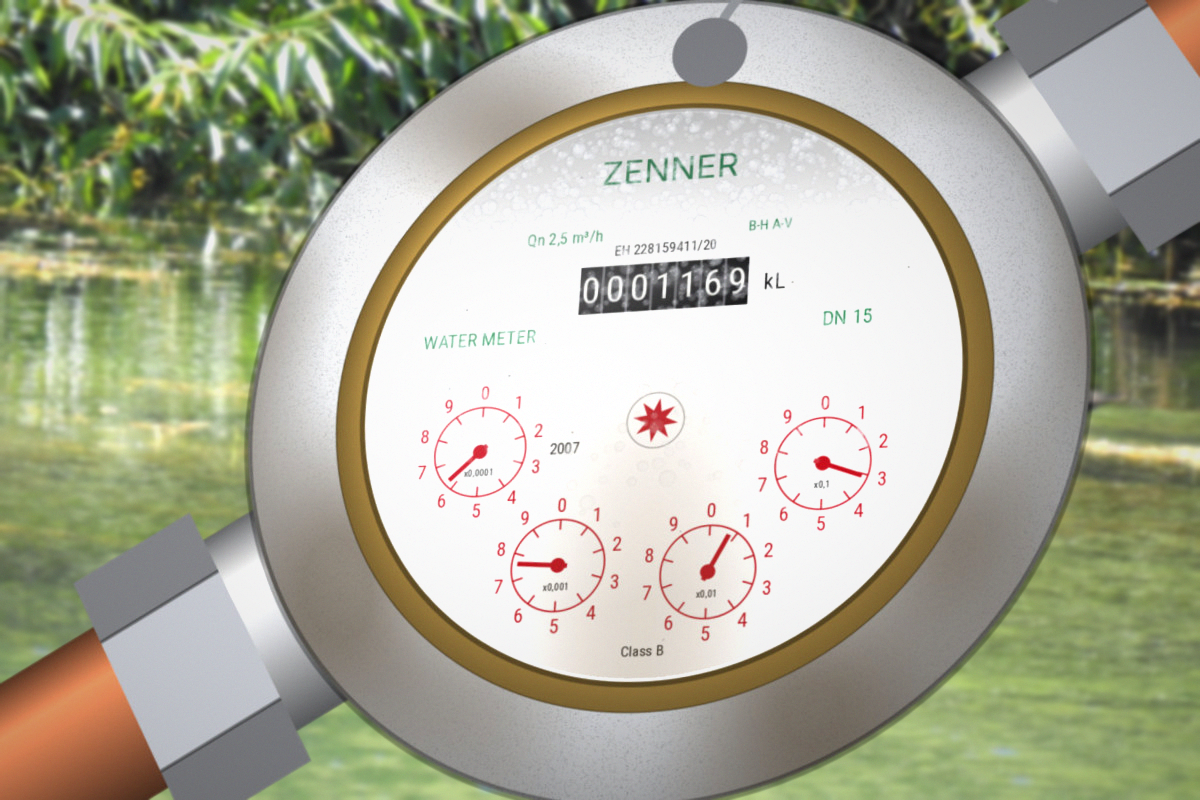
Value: **1169.3076** kL
